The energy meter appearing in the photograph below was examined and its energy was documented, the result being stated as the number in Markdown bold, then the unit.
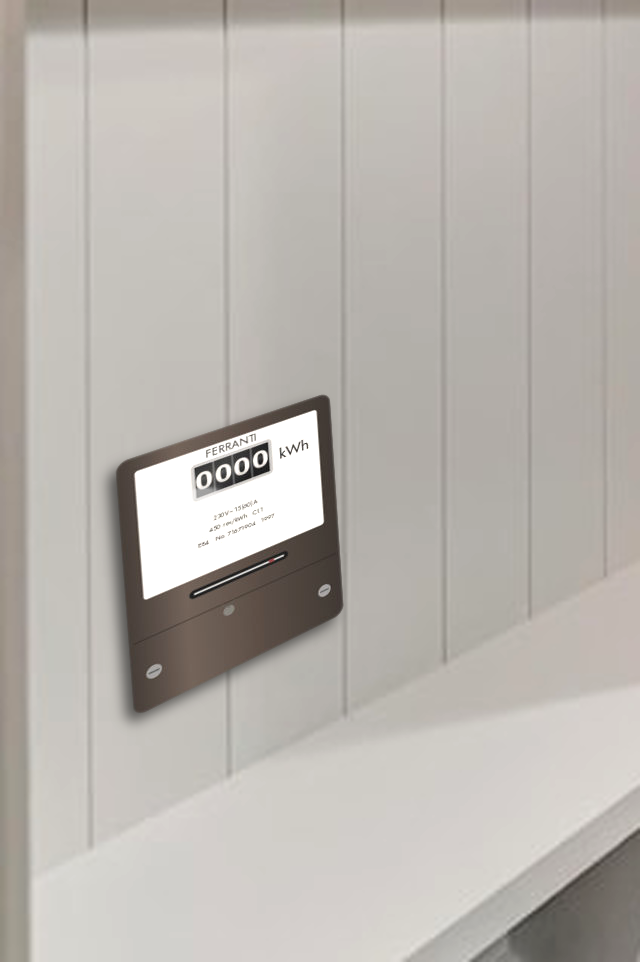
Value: **0** kWh
